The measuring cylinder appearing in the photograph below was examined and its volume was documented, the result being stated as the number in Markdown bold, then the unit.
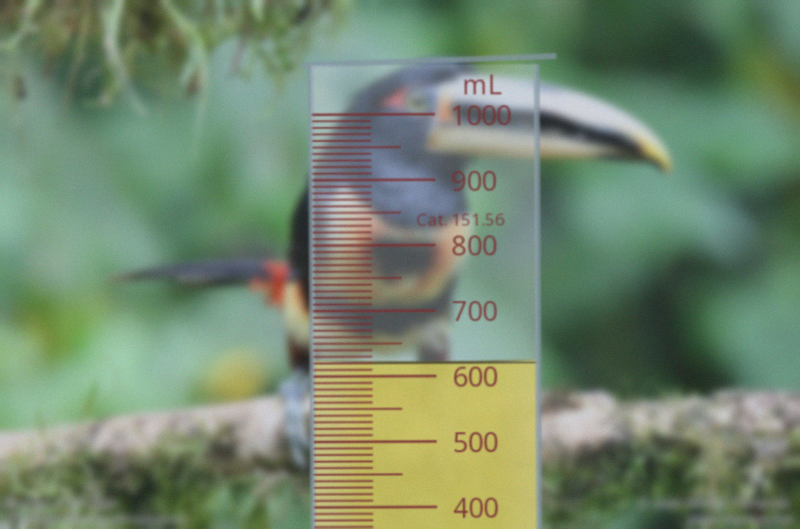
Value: **620** mL
